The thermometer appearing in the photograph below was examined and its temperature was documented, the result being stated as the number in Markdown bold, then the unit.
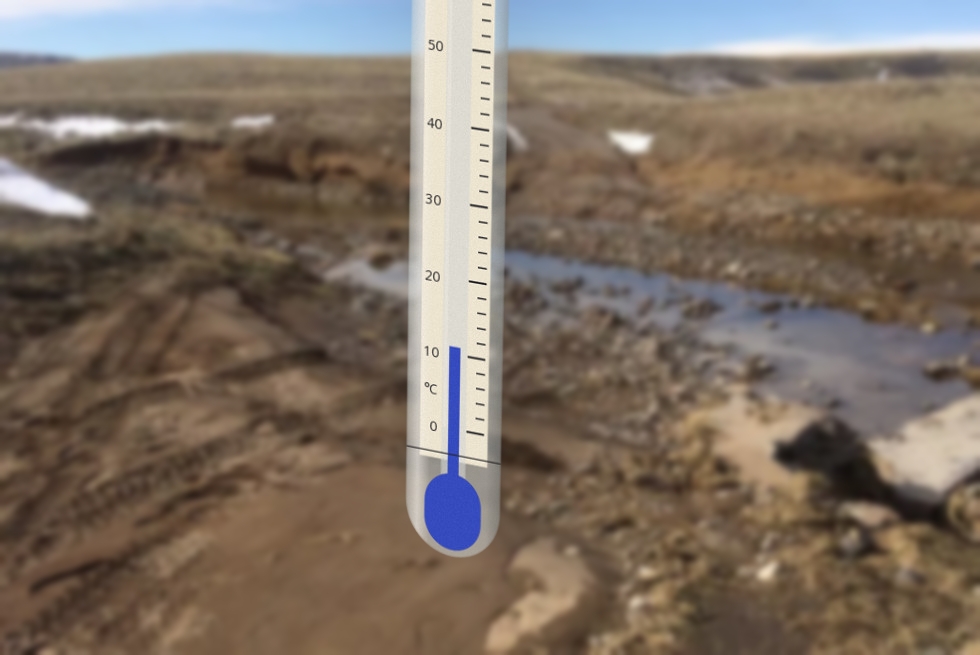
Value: **11** °C
